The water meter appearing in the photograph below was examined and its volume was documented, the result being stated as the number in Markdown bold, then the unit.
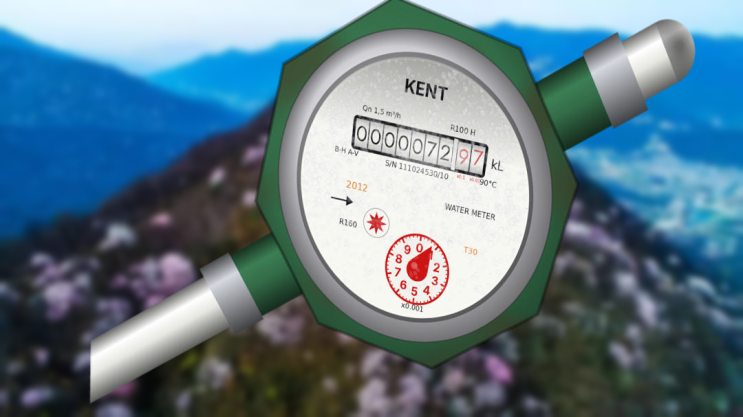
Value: **72.970** kL
